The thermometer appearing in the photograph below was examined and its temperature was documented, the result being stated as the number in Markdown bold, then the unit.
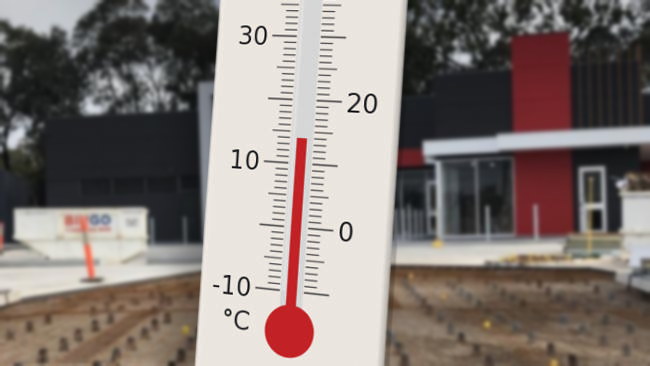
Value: **14** °C
